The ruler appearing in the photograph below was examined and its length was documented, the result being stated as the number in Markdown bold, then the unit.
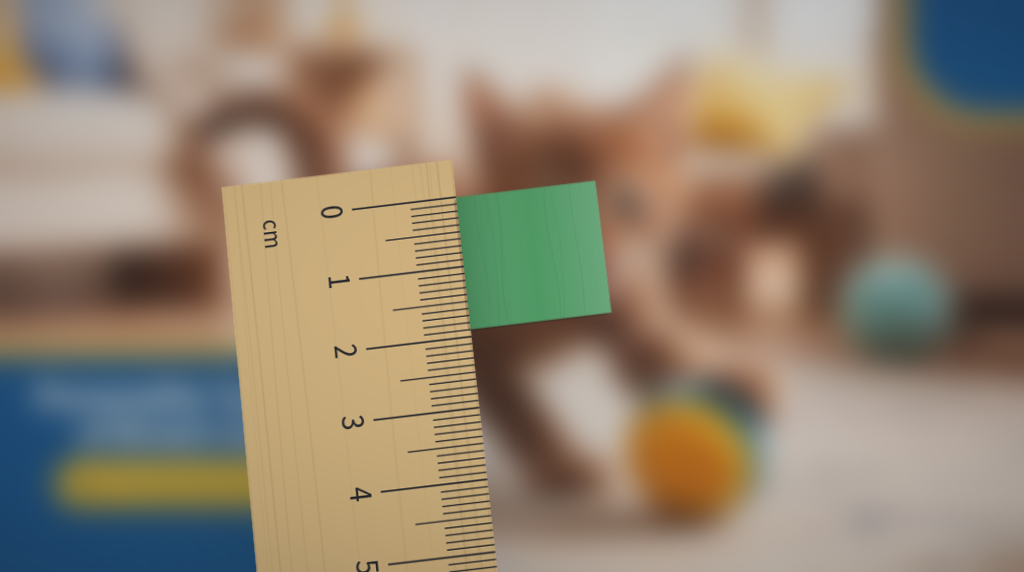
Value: **1.9** cm
